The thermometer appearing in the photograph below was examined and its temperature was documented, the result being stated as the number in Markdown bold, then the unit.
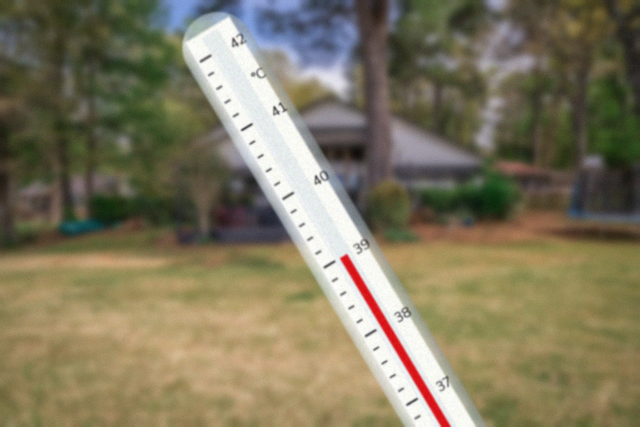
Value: **39** °C
